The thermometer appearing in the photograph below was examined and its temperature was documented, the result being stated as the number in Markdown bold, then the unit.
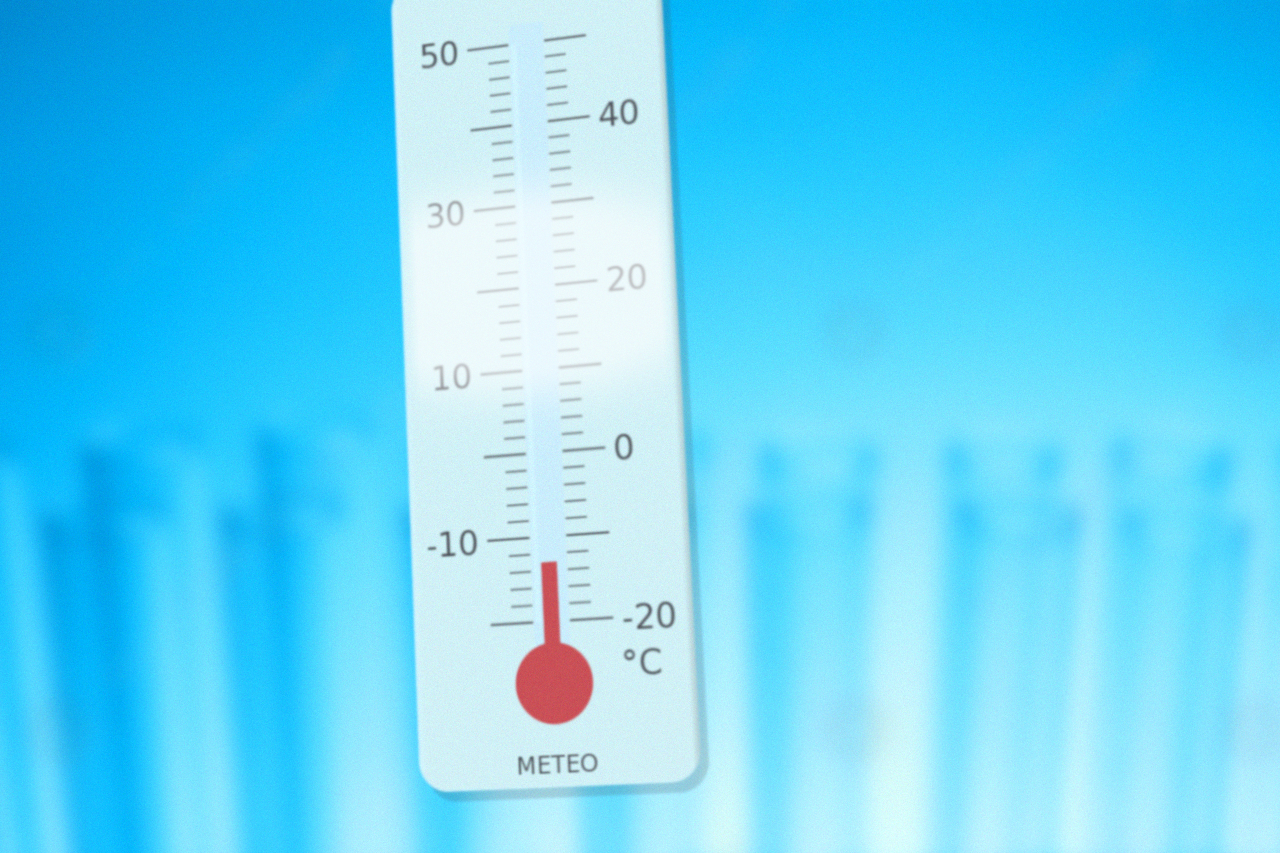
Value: **-13** °C
